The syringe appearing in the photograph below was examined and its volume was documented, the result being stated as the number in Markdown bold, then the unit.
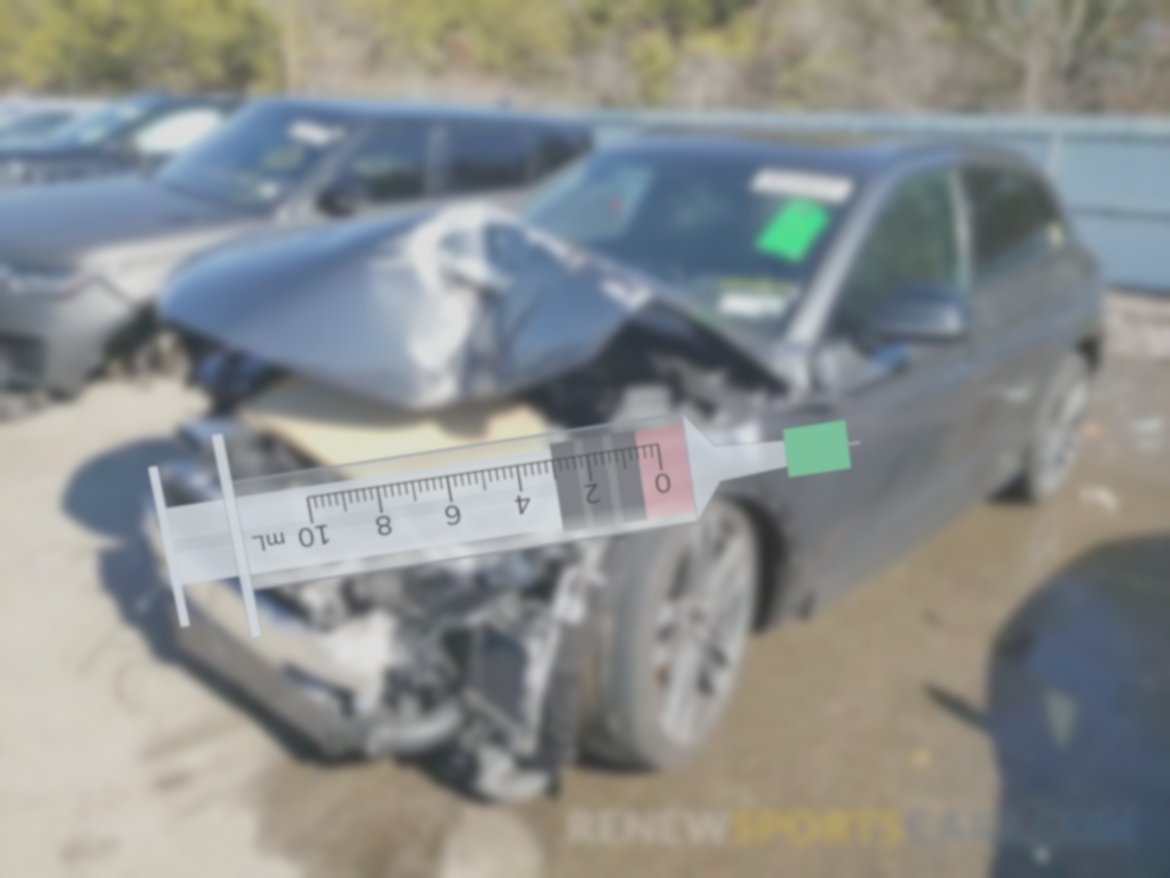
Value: **0.6** mL
